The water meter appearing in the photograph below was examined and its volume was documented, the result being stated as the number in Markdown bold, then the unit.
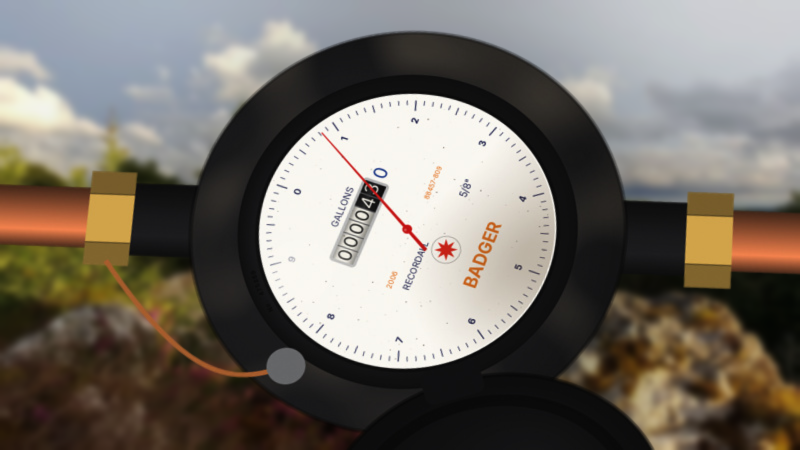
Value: **430.8** gal
